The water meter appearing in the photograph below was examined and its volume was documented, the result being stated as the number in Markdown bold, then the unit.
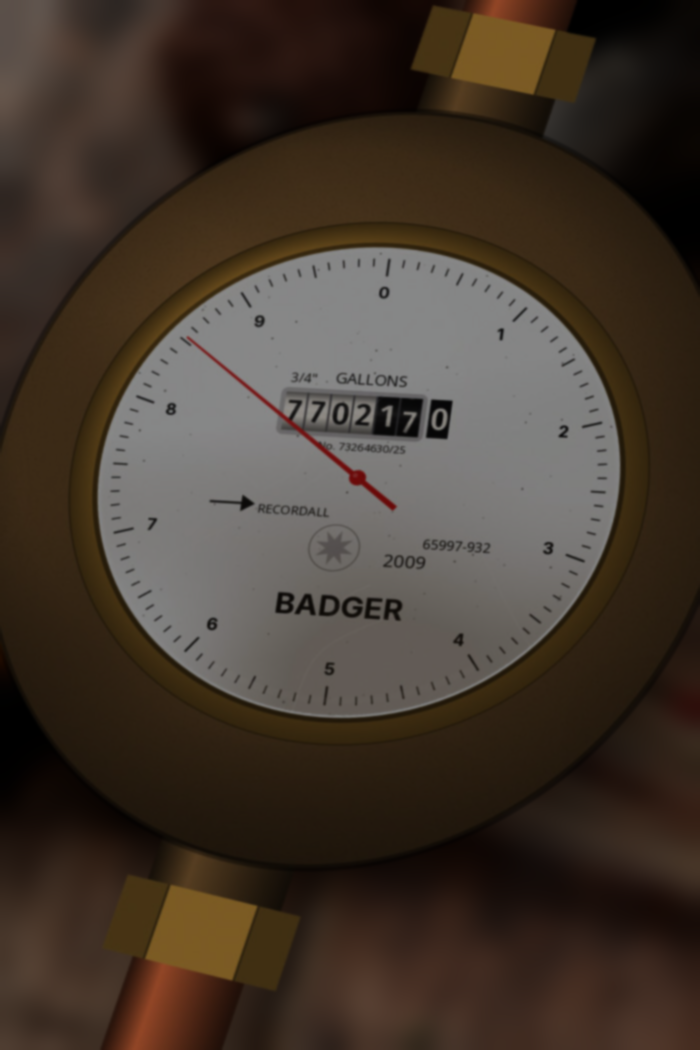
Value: **7702168.5** gal
